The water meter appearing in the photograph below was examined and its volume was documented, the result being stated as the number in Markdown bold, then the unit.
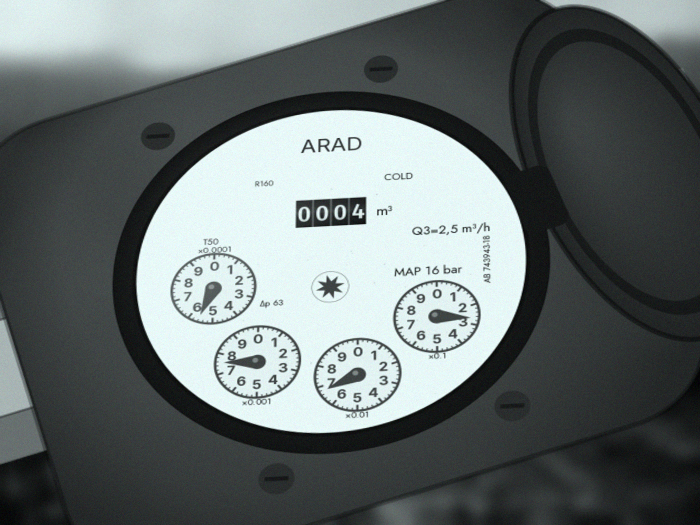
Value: **4.2675** m³
